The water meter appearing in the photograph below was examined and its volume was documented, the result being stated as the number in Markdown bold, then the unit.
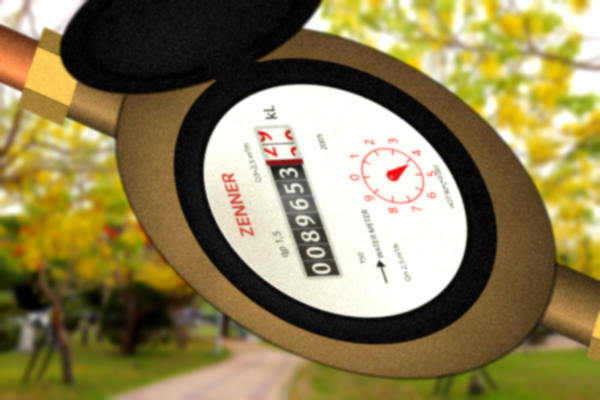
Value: **89653.294** kL
